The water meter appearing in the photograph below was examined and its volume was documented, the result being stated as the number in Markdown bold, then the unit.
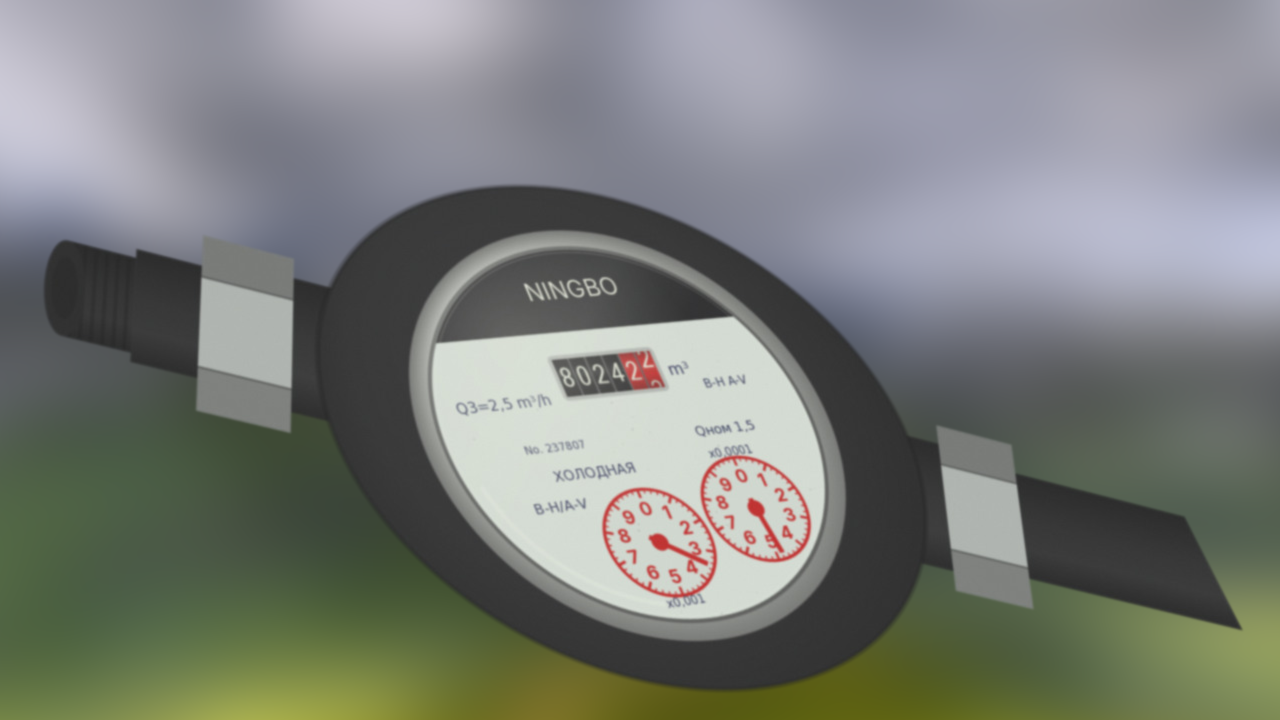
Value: **8024.2234** m³
